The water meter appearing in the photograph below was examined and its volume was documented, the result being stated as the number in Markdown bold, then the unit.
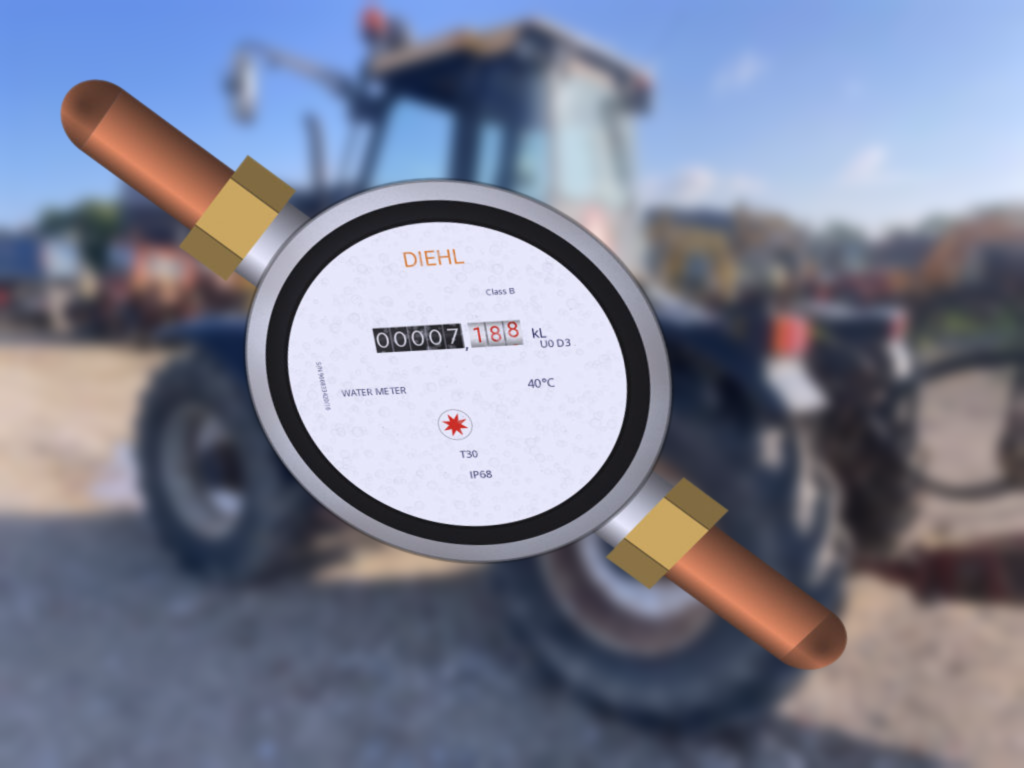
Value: **7.188** kL
